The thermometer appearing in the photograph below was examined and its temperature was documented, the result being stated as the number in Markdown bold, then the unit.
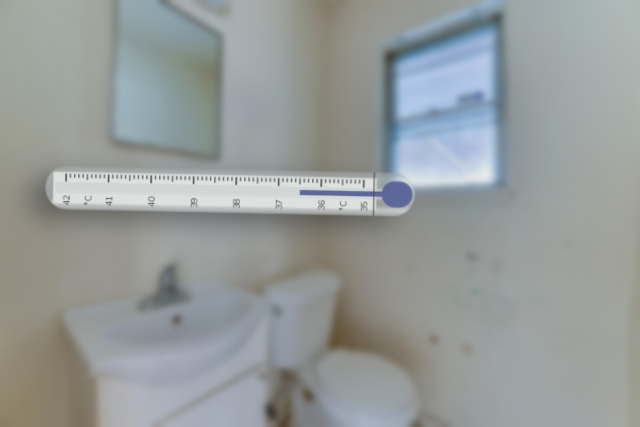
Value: **36.5** °C
